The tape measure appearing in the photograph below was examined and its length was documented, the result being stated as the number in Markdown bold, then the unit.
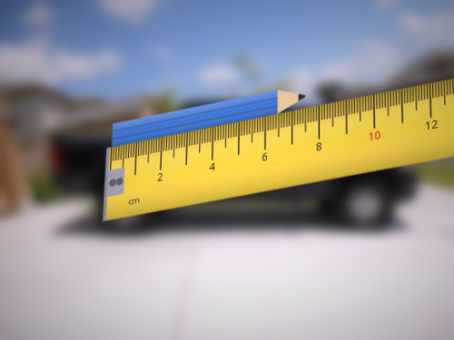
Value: **7.5** cm
